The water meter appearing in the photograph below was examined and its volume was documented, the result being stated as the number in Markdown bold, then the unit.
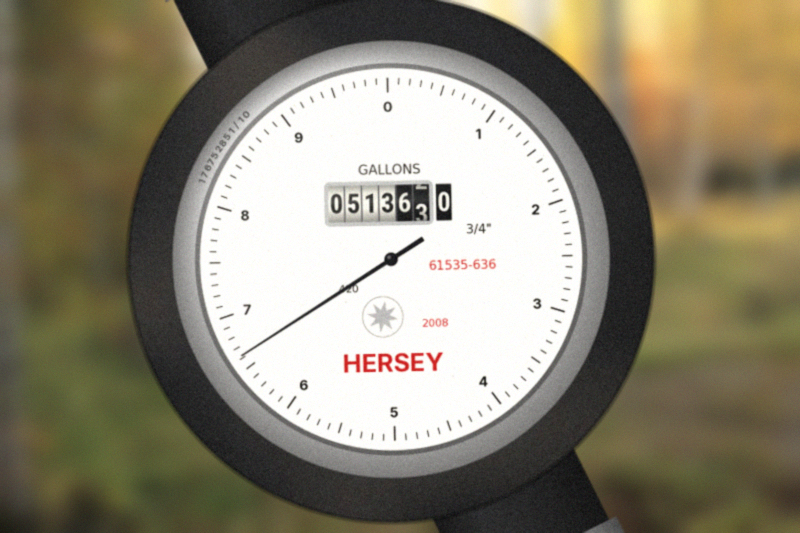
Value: **513626.6** gal
